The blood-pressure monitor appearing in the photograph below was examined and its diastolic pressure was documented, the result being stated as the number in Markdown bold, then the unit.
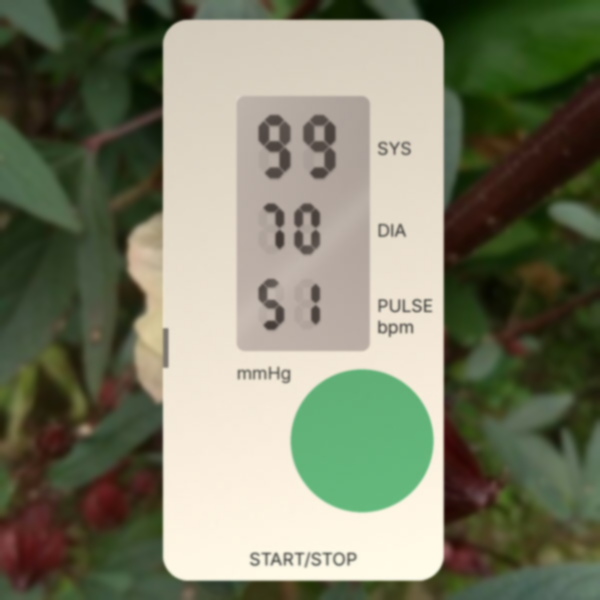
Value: **70** mmHg
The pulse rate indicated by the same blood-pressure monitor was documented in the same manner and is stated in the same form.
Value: **51** bpm
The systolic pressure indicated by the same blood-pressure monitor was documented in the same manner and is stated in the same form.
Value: **99** mmHg
